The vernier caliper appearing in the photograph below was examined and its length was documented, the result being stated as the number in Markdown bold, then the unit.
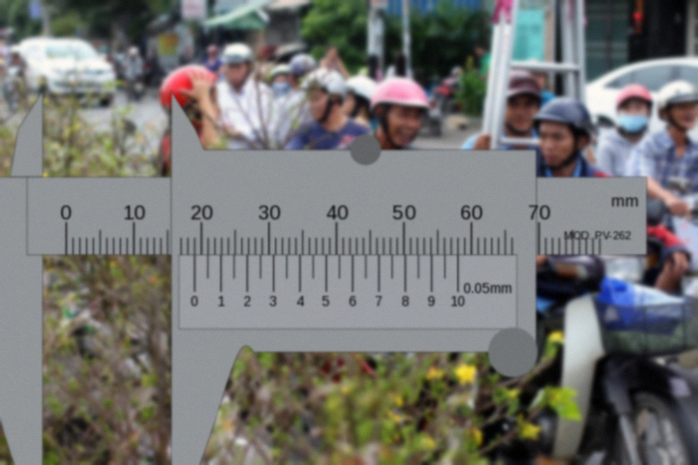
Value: **19.0** mm
